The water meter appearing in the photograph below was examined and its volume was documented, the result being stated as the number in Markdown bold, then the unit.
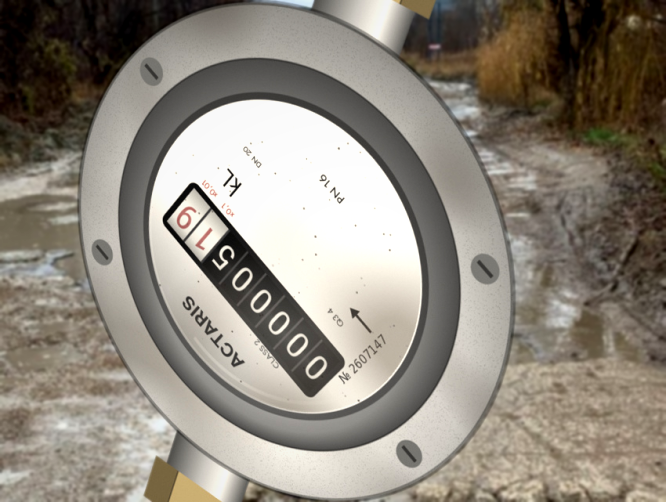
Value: **5.19** kL
